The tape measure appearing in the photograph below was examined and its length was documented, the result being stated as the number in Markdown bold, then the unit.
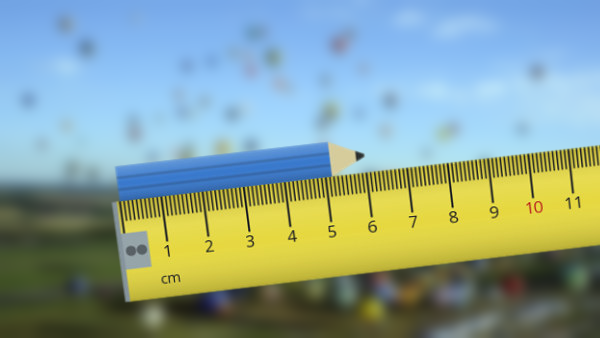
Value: **6** cm
